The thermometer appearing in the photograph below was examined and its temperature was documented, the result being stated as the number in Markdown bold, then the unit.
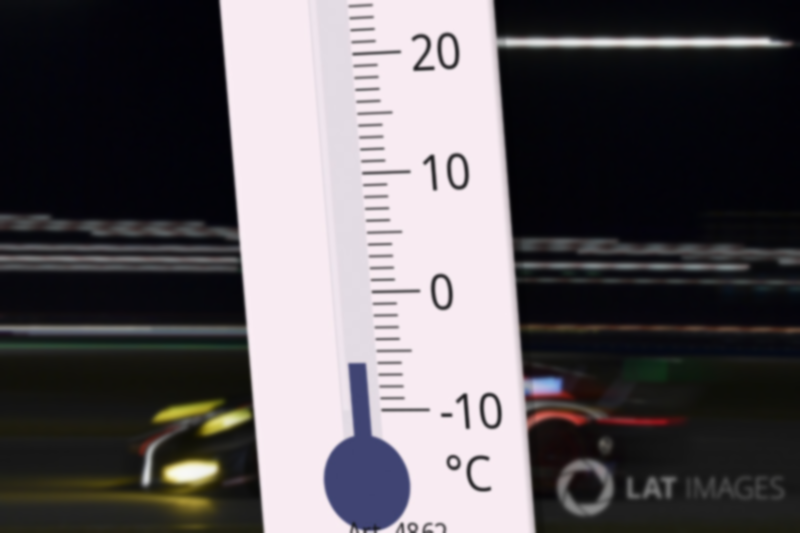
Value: **-6** °C
